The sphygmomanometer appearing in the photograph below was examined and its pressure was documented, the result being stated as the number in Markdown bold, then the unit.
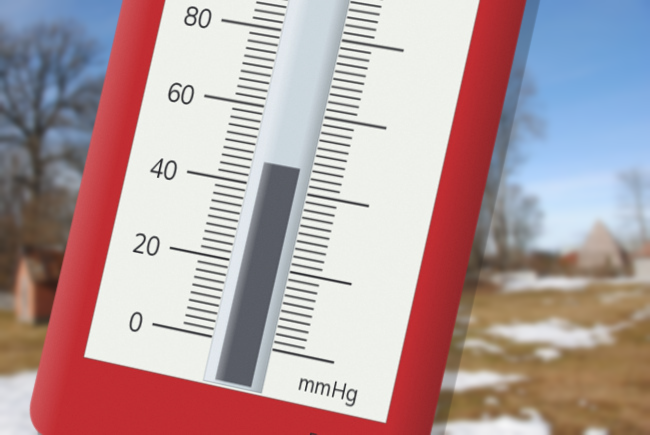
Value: **46** mmHg
